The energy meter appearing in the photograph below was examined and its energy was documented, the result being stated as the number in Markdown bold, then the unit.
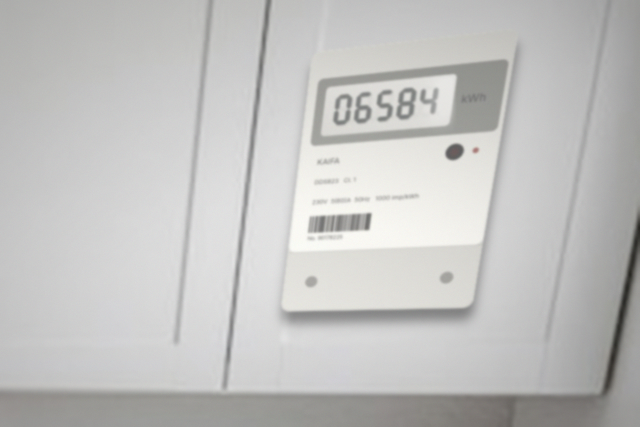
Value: **6584** kWh
